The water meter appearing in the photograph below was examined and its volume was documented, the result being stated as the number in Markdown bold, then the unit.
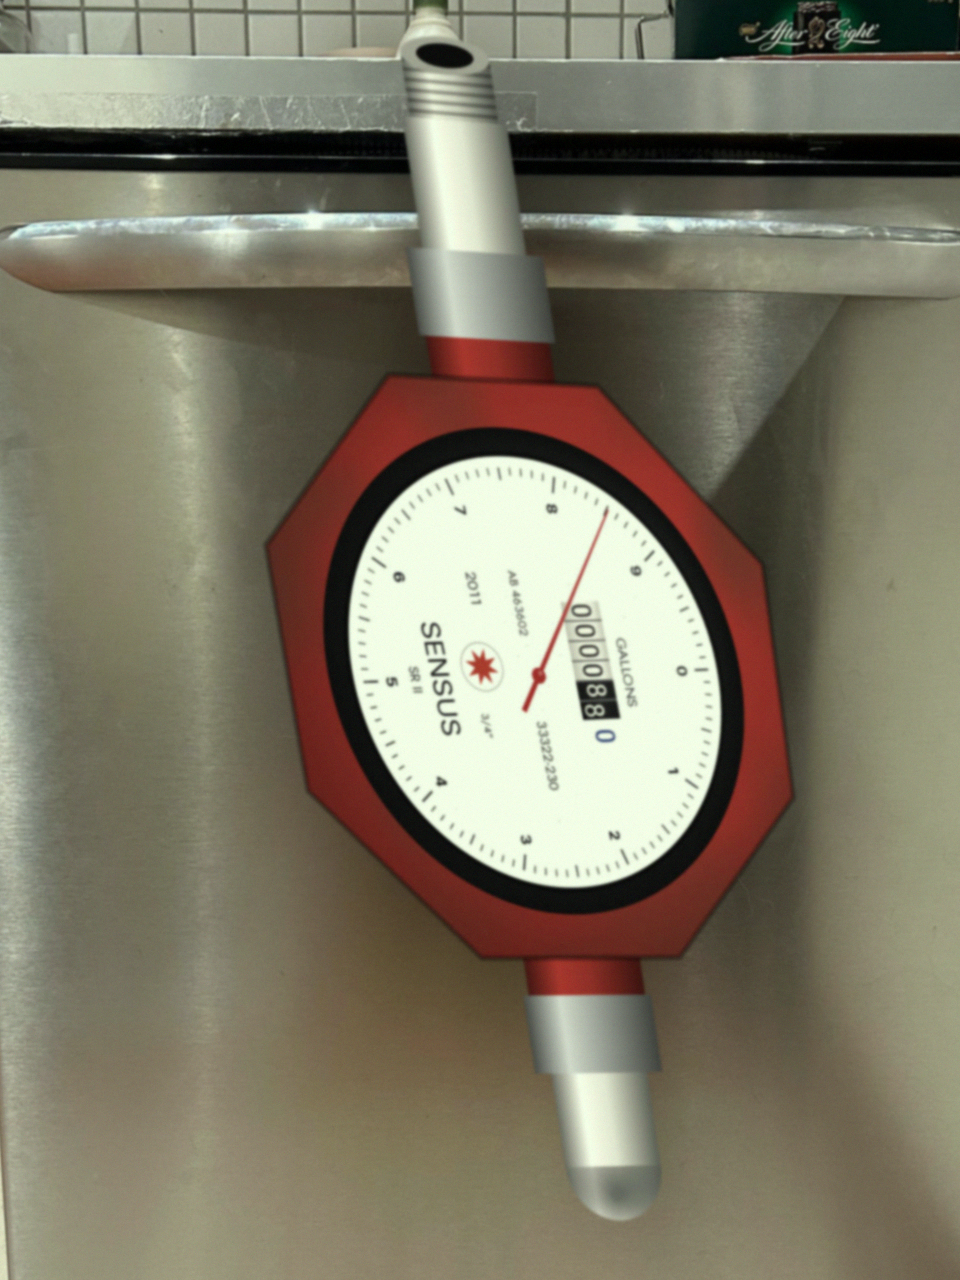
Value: **878.5** gal
